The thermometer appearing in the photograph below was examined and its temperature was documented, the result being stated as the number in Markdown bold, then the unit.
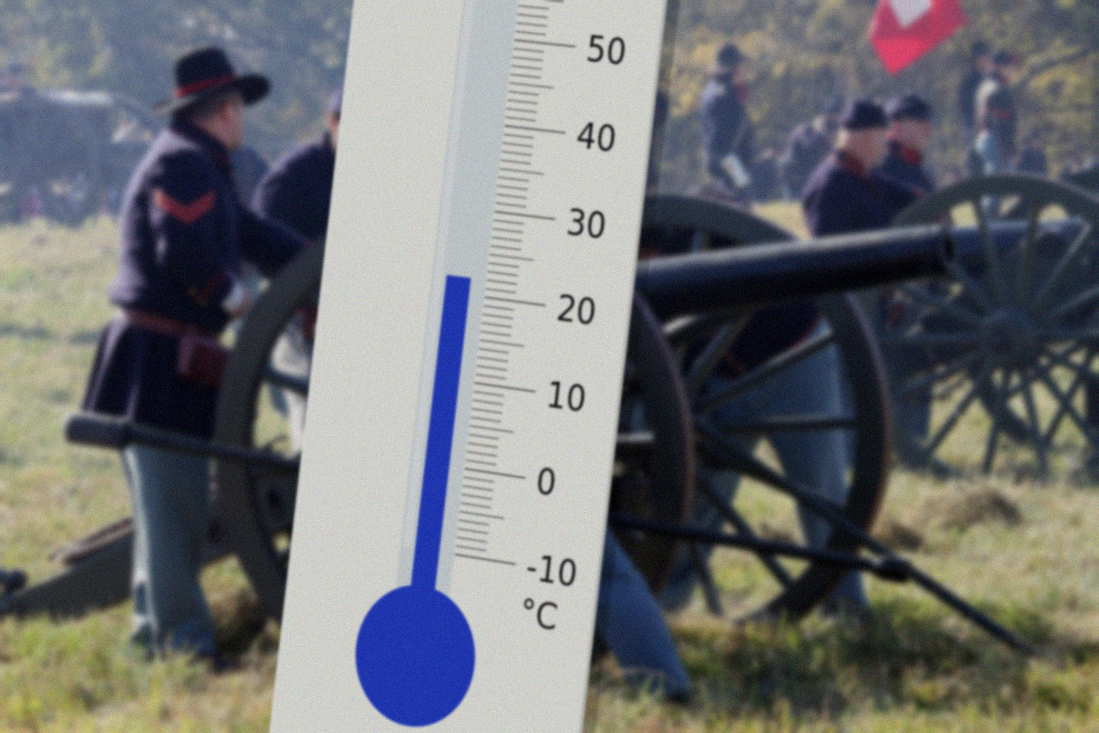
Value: **22** °C
